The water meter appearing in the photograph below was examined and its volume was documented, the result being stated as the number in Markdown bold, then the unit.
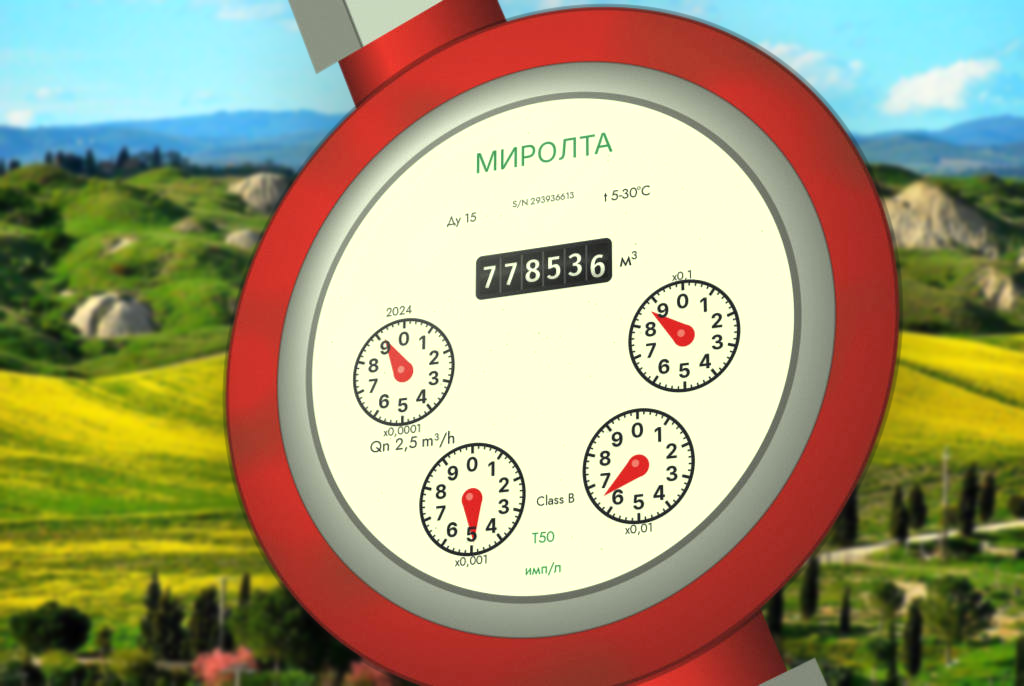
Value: **778535.8649** m³
